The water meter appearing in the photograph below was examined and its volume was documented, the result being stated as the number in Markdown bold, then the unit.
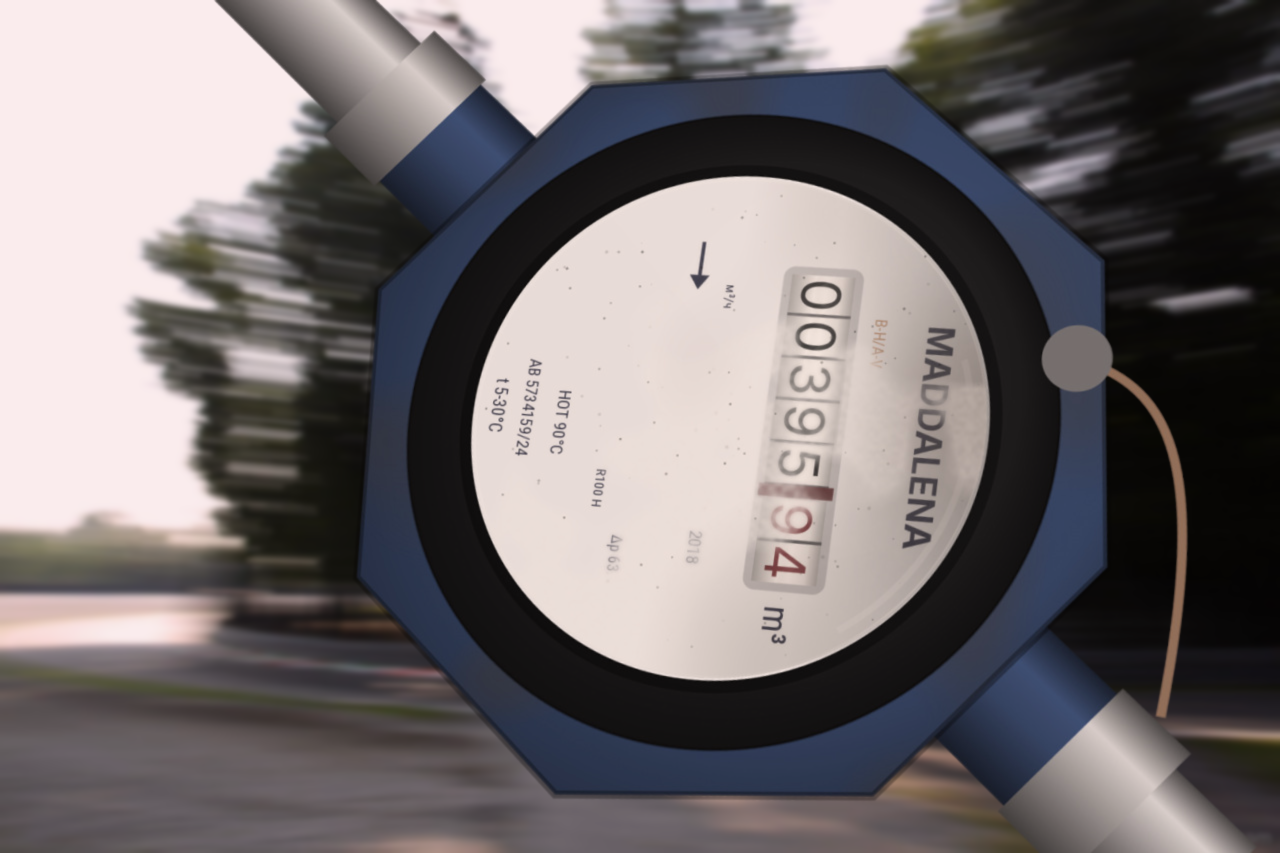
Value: **395.94** m³
